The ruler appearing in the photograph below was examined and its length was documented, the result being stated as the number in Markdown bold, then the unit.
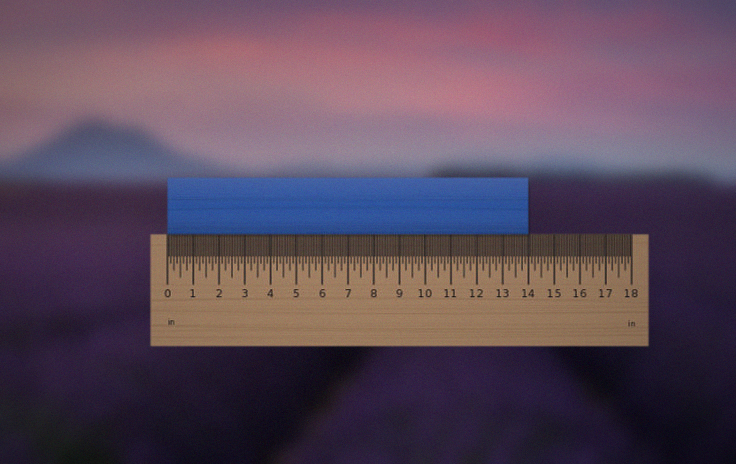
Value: **14** in
